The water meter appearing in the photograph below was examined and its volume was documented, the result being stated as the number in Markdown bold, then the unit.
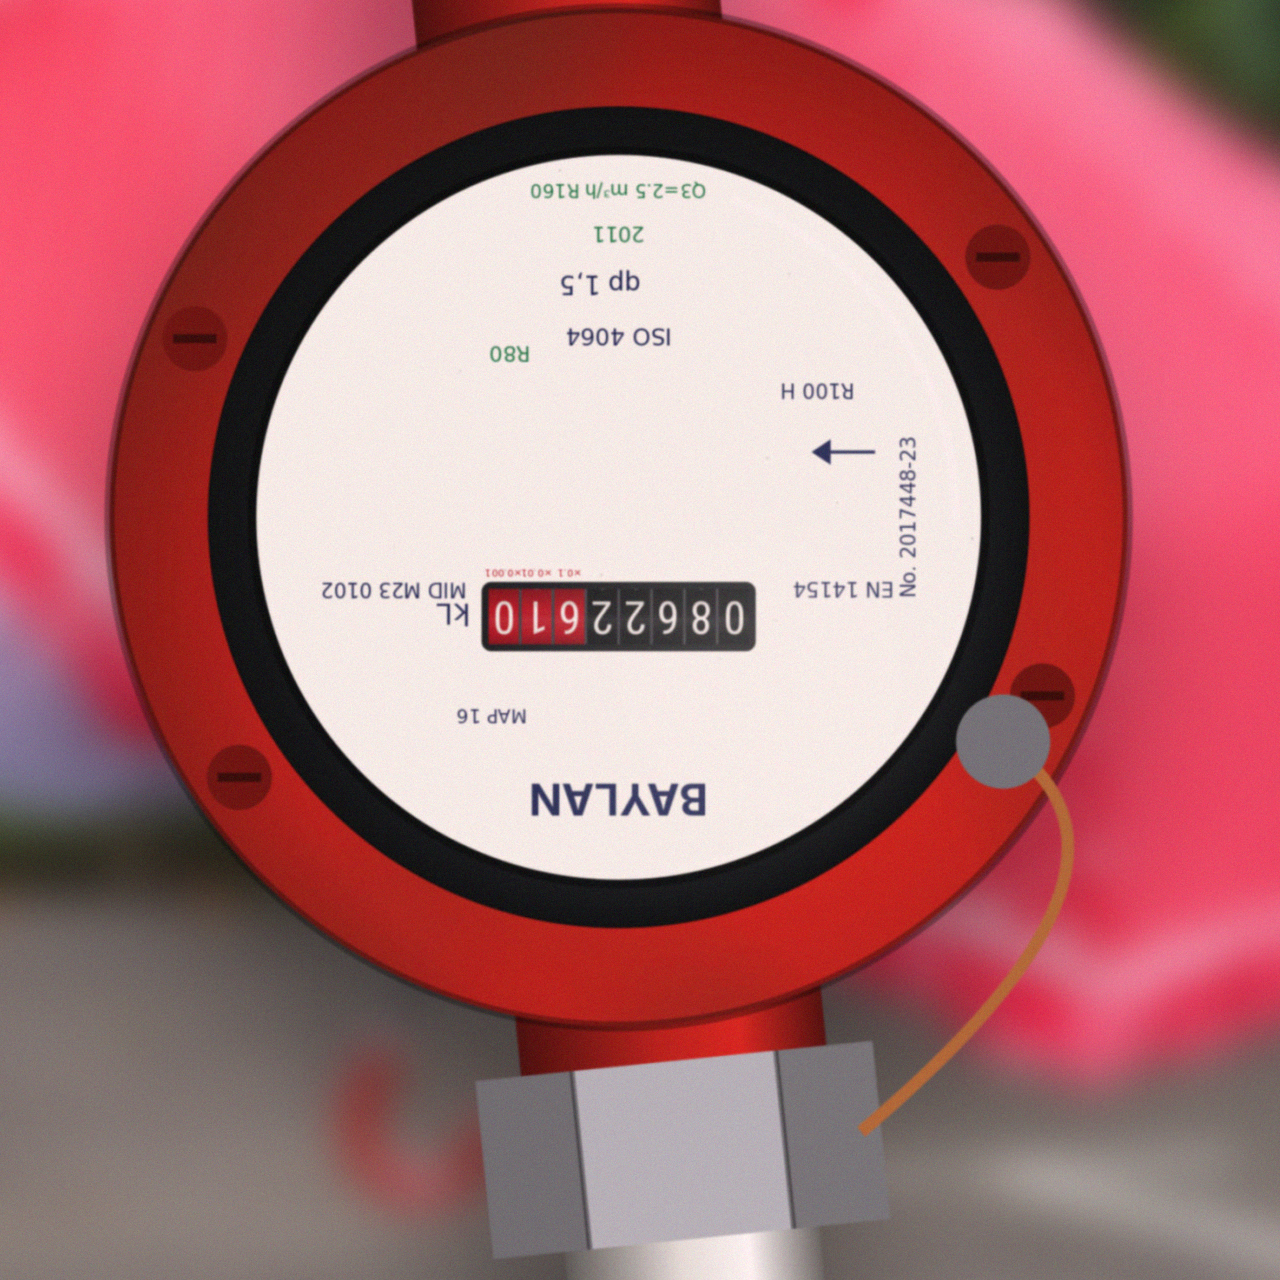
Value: **8622.610** kL
